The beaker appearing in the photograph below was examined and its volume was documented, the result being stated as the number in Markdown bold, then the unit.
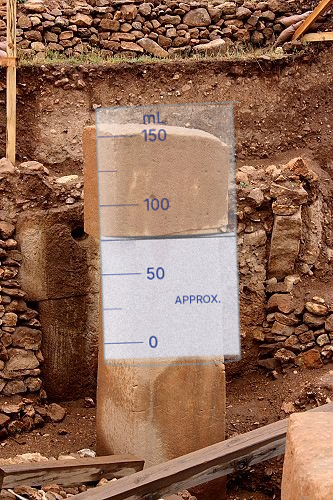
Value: **75** mL
